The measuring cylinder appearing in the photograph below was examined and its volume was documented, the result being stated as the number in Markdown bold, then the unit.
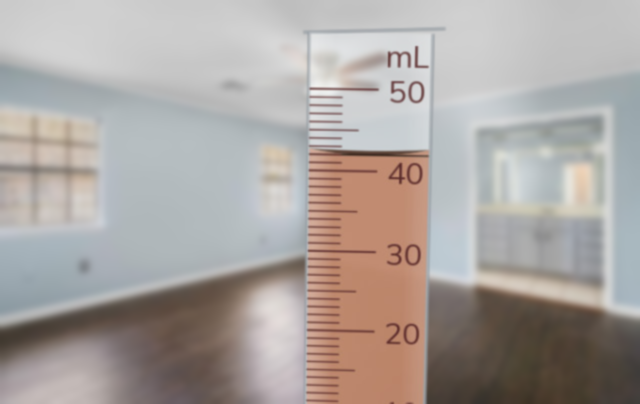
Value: **42** mL
